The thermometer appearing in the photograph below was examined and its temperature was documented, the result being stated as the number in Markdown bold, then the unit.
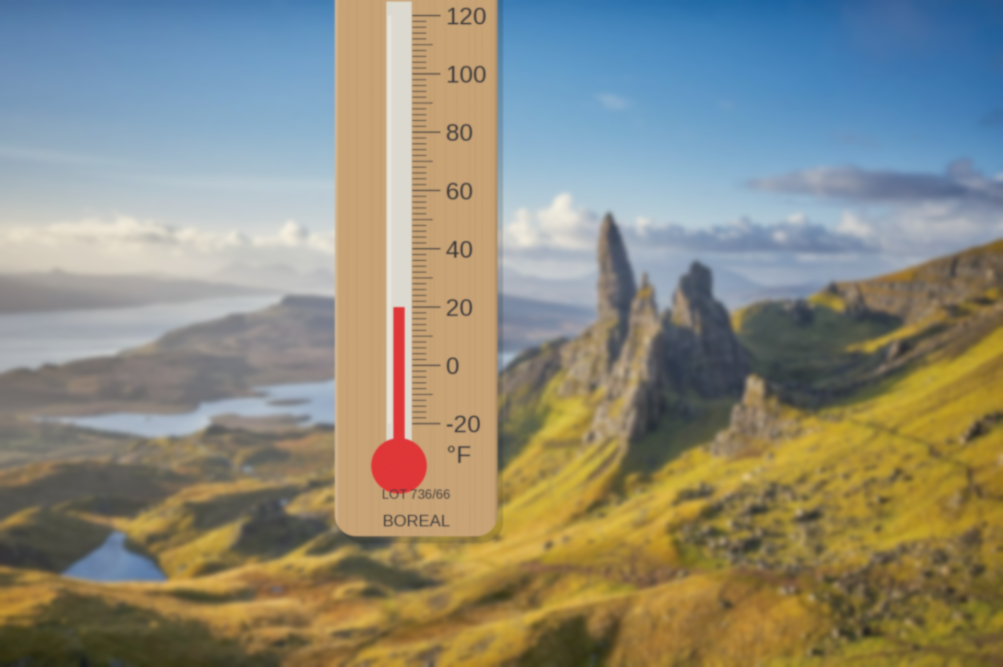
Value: **20** °F
